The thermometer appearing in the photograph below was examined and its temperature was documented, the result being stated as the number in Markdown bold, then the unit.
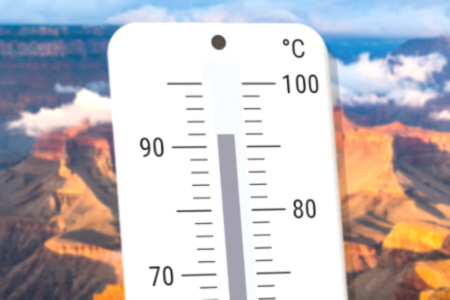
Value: **92** °C
